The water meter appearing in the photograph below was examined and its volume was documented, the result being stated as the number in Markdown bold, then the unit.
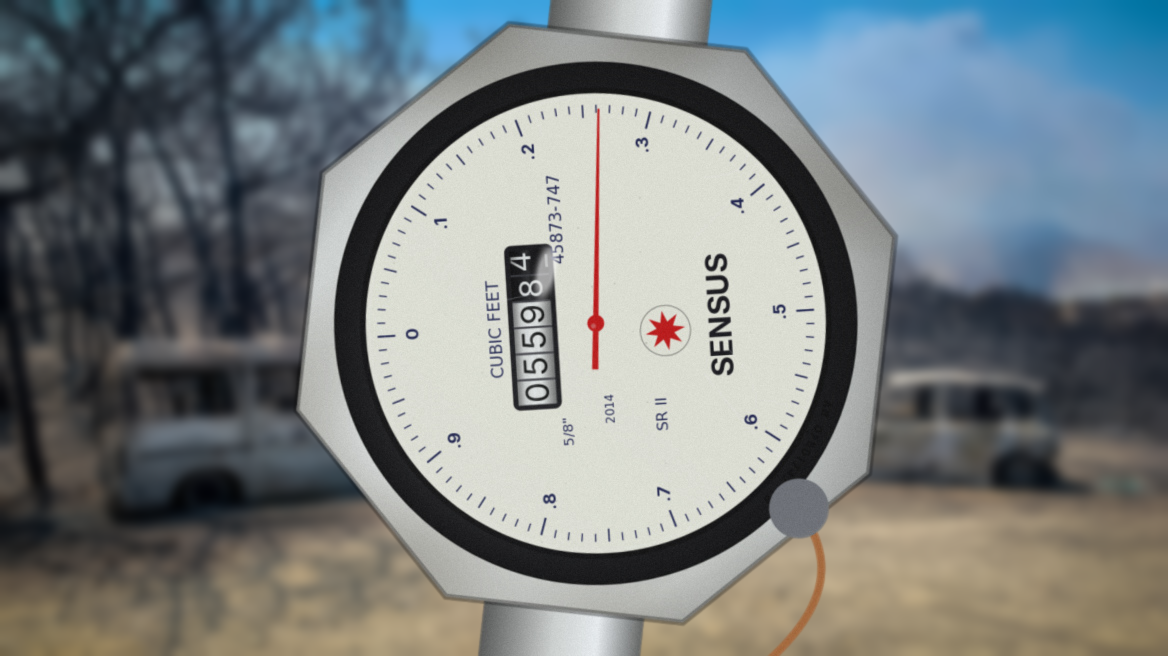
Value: **55984.26** ft³
